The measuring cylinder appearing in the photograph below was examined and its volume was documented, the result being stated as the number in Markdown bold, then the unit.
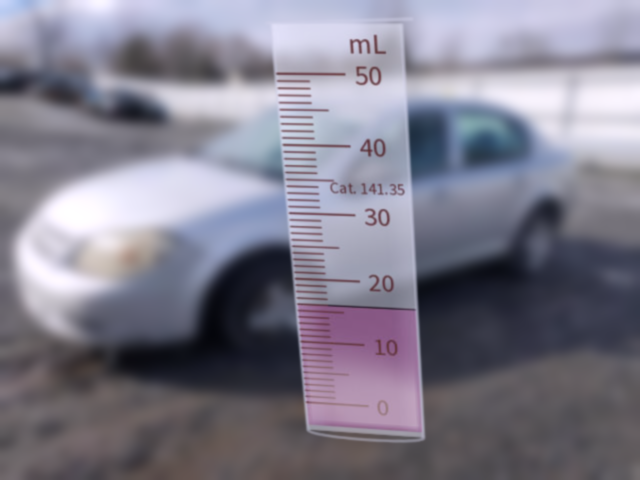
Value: **16** mL
